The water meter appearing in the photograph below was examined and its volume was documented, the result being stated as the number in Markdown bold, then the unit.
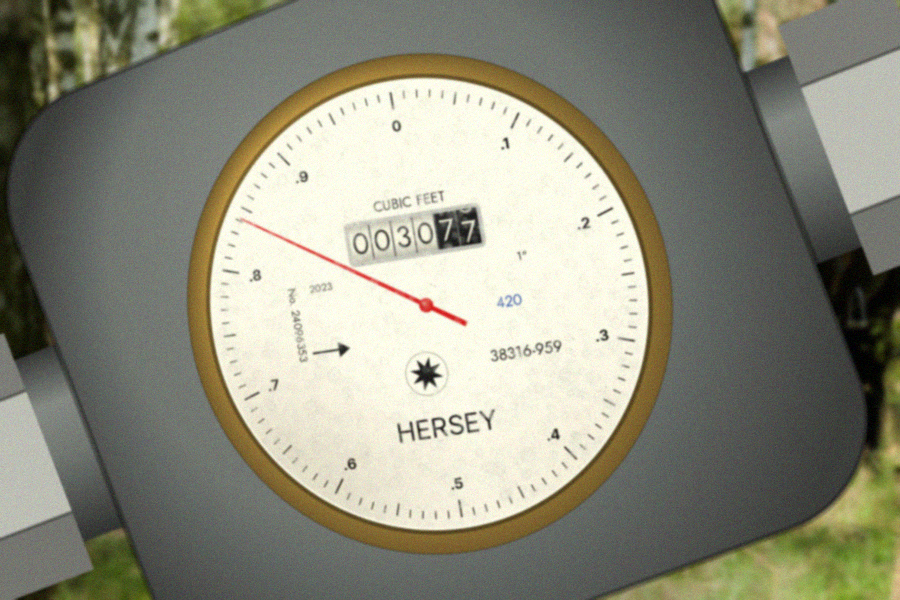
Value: **3076.84** ft³
